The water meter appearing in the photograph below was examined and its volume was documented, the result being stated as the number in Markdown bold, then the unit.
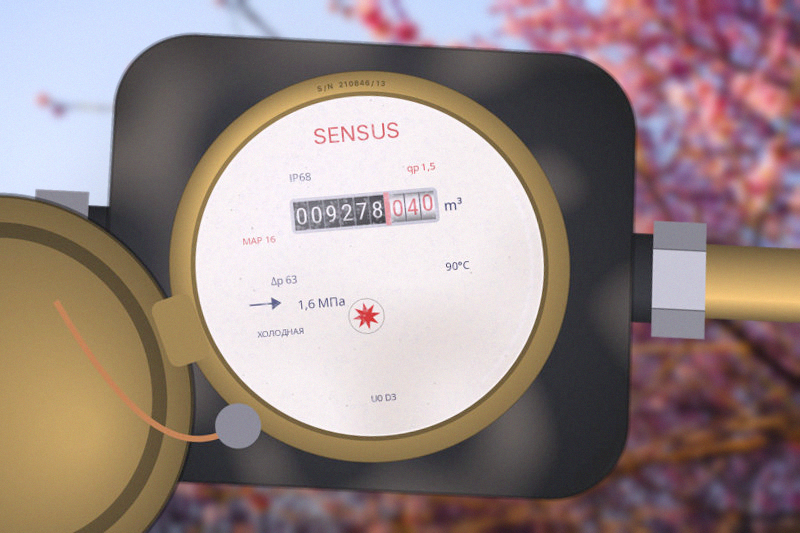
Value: **9278.040** m³
